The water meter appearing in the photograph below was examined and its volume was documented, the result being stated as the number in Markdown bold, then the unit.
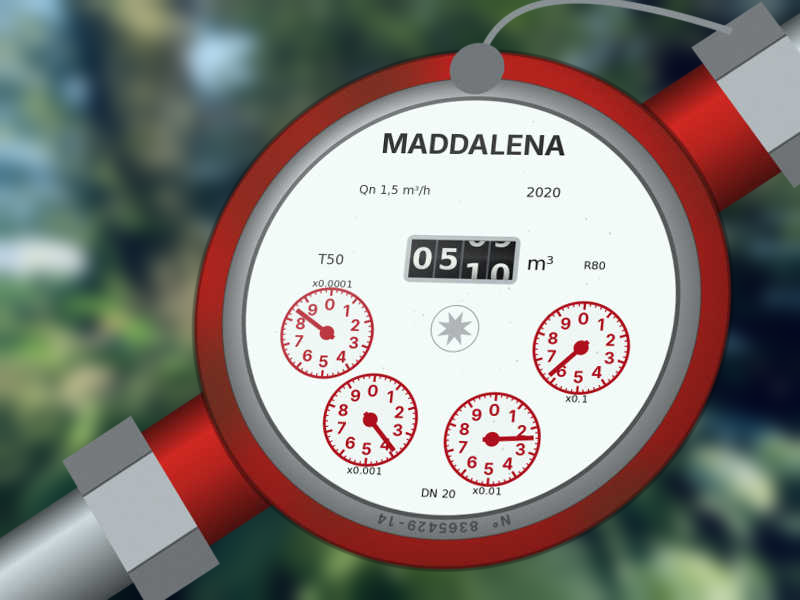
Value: **509.6238** m³
